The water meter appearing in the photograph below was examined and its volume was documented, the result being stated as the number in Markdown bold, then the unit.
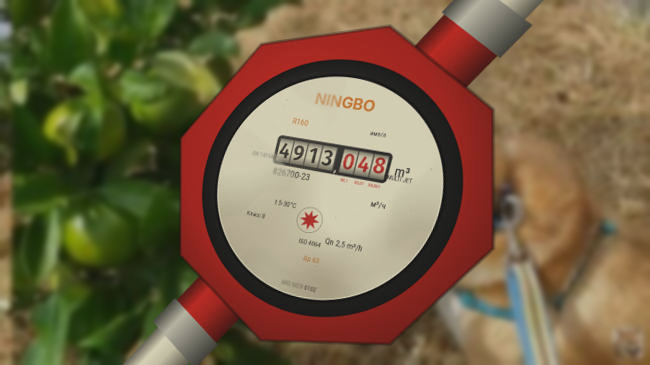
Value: **4913.048** m³
